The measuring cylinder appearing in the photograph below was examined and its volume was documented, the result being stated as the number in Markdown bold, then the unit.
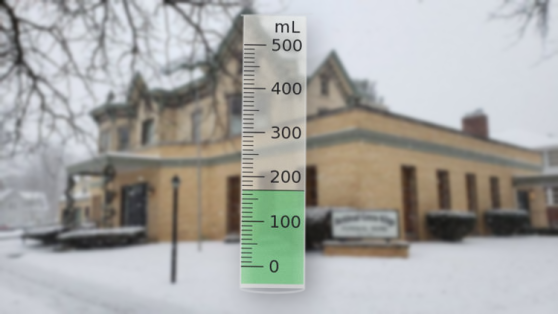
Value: **170** mL
